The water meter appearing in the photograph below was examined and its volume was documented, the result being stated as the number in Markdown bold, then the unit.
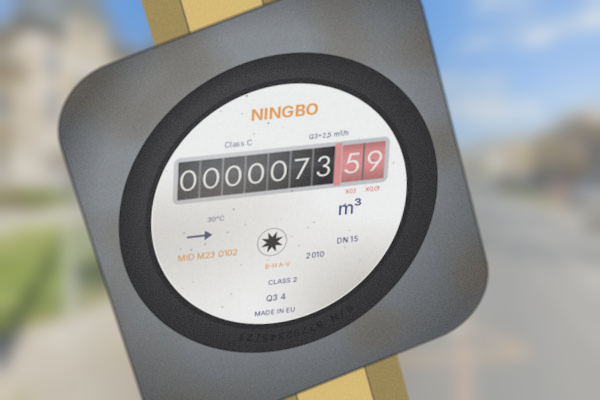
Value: **73.59** m³
